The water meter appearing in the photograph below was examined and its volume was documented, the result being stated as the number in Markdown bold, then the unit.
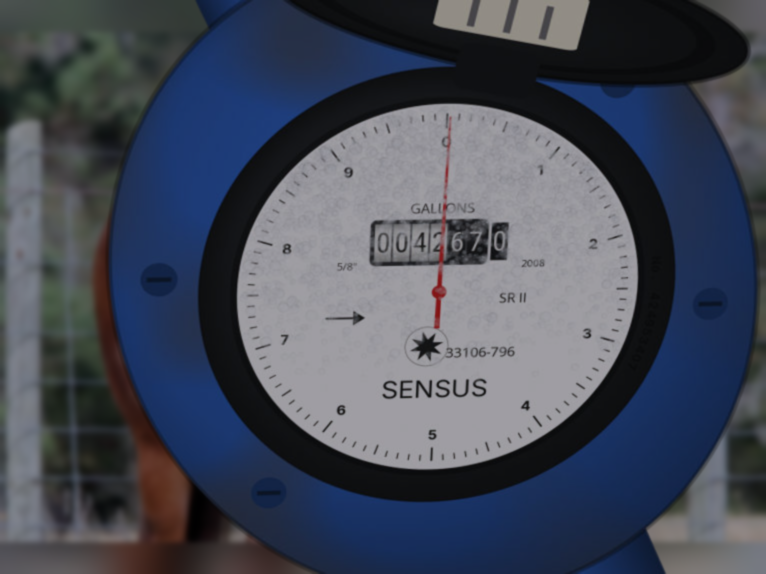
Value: **42670.0** gal
